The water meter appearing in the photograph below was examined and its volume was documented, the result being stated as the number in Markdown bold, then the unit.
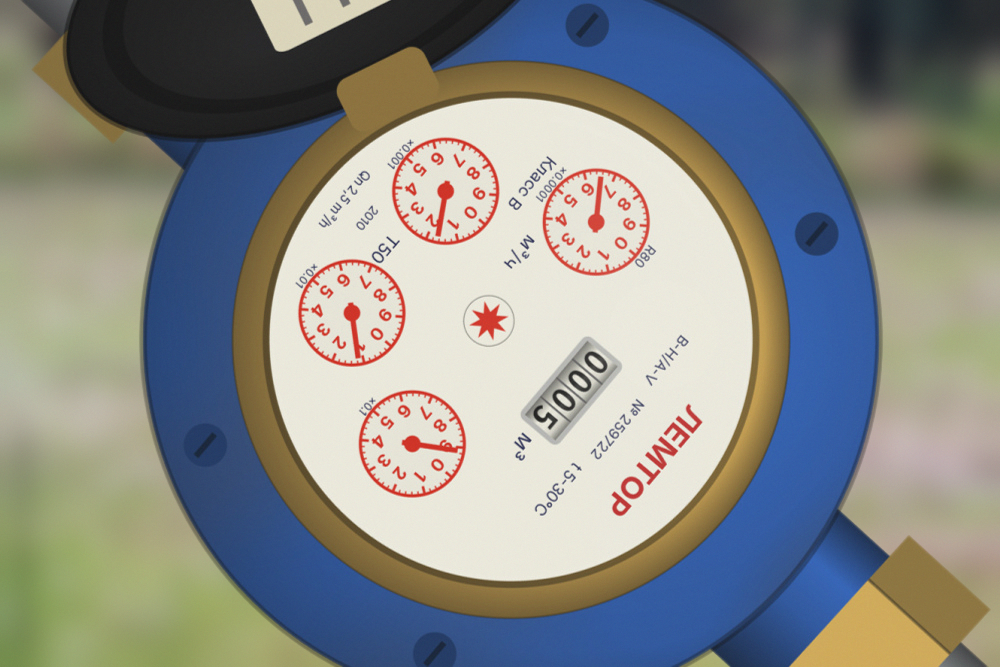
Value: **4.9116** m³
